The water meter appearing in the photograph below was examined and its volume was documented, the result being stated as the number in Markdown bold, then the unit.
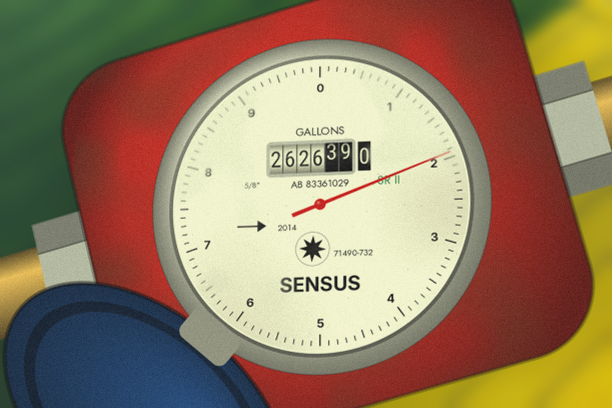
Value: **2626391.9** gal
